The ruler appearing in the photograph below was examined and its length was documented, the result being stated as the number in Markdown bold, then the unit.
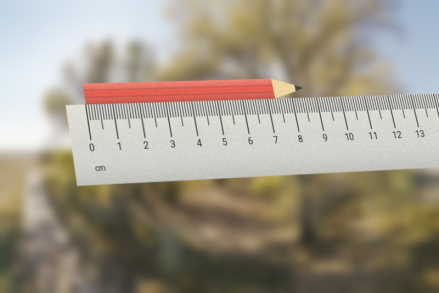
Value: **8.5** cm
